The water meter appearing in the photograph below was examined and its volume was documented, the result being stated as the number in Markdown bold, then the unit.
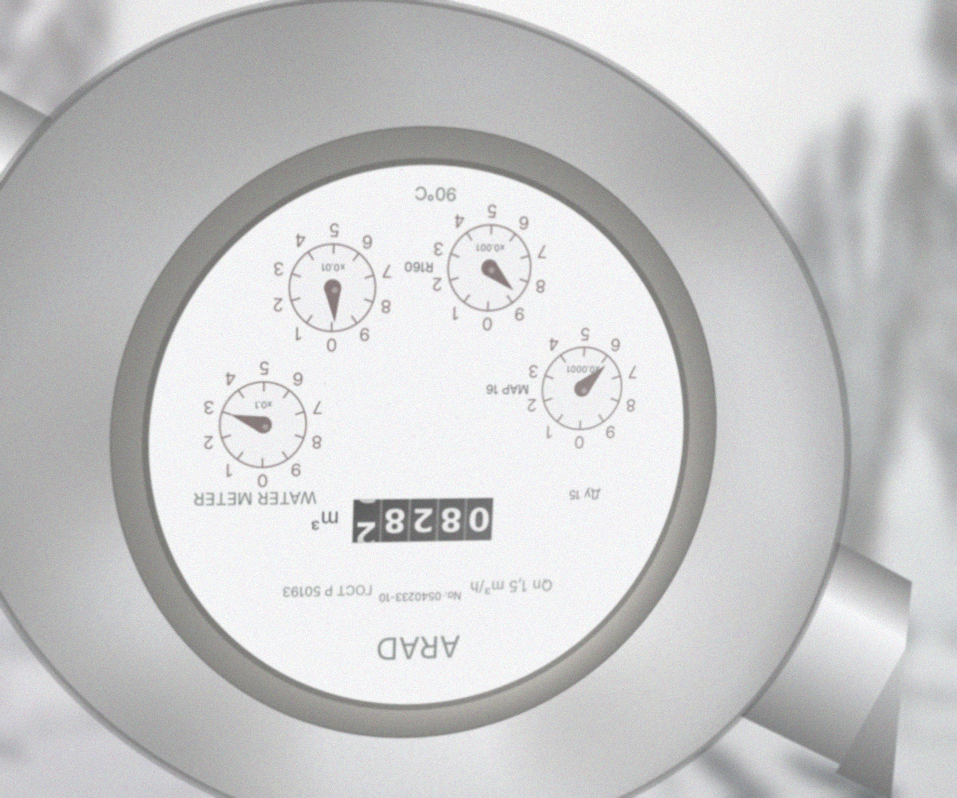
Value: **8282.2986** m³
